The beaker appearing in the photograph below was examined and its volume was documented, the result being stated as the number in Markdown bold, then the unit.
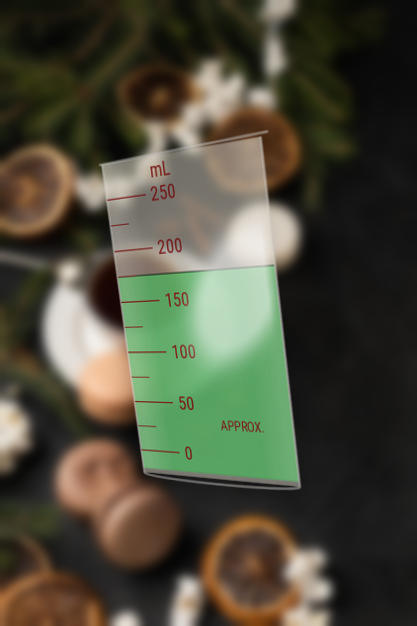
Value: **175** mL
